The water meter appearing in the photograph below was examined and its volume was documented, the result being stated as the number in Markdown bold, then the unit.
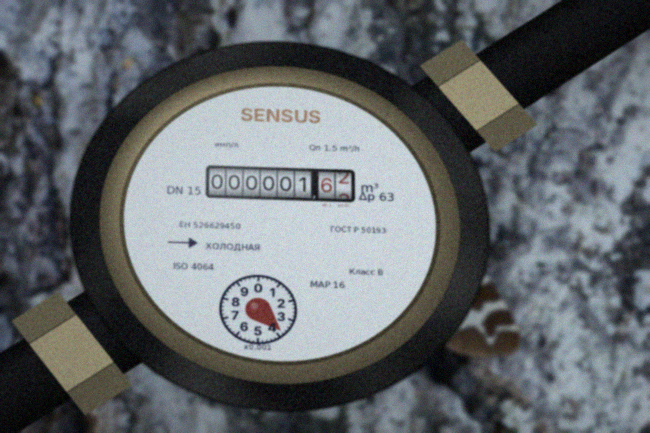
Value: **1.623** m³
